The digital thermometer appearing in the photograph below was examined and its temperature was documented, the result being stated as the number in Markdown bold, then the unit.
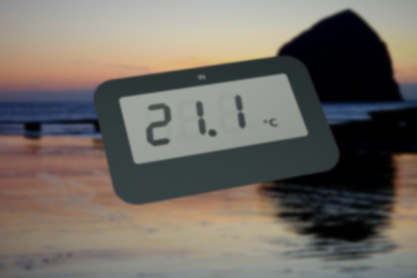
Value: **21.1** °C
